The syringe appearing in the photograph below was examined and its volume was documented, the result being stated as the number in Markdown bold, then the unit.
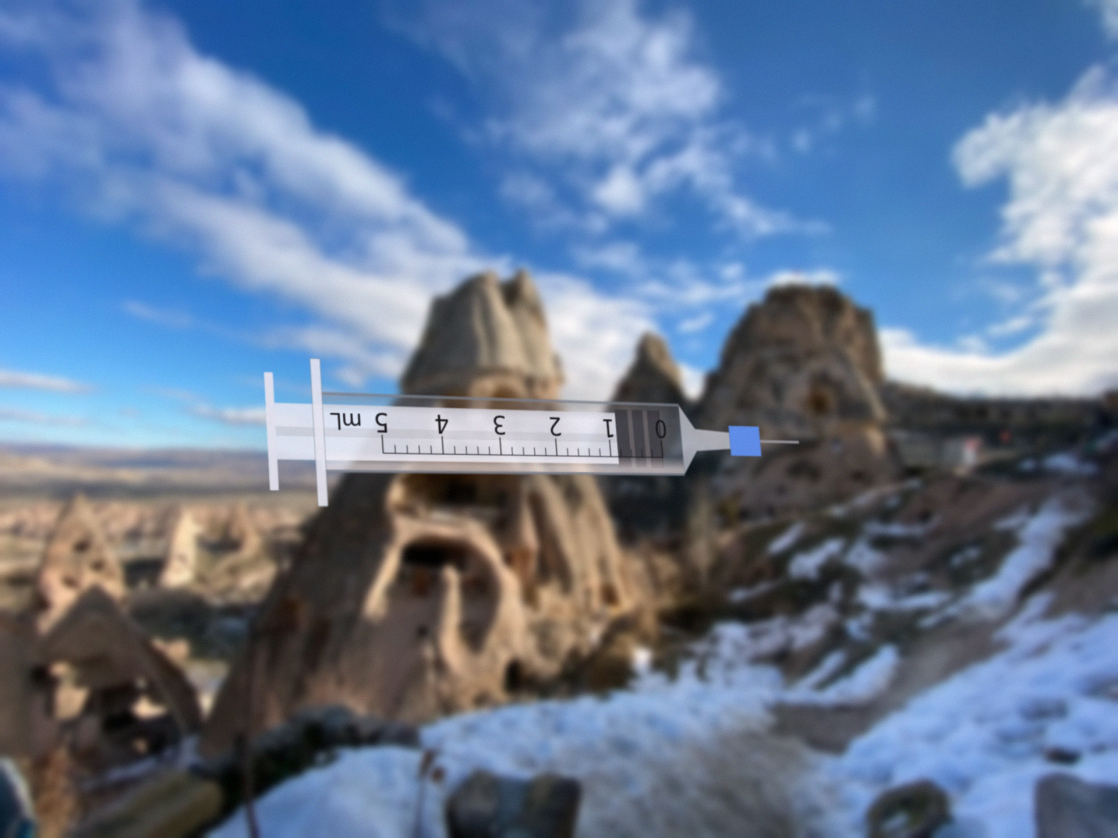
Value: **0** mL
